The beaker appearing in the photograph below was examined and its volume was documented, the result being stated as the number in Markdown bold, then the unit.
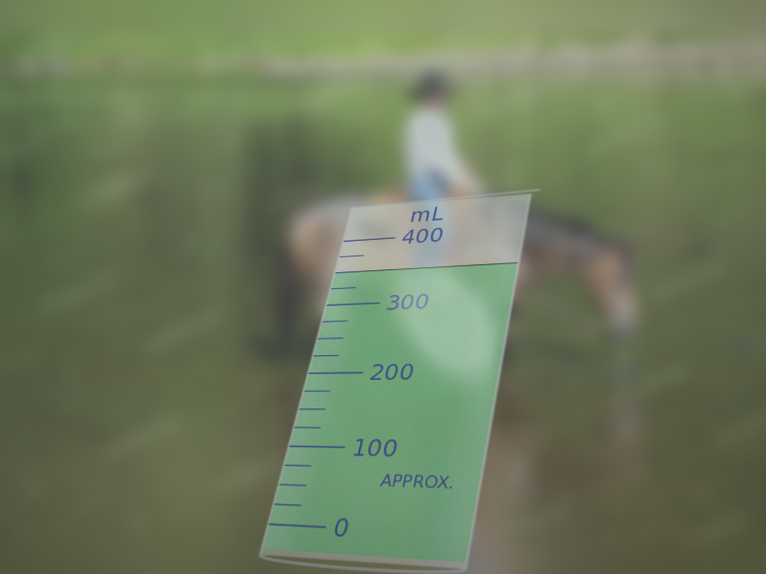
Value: **350** mL
